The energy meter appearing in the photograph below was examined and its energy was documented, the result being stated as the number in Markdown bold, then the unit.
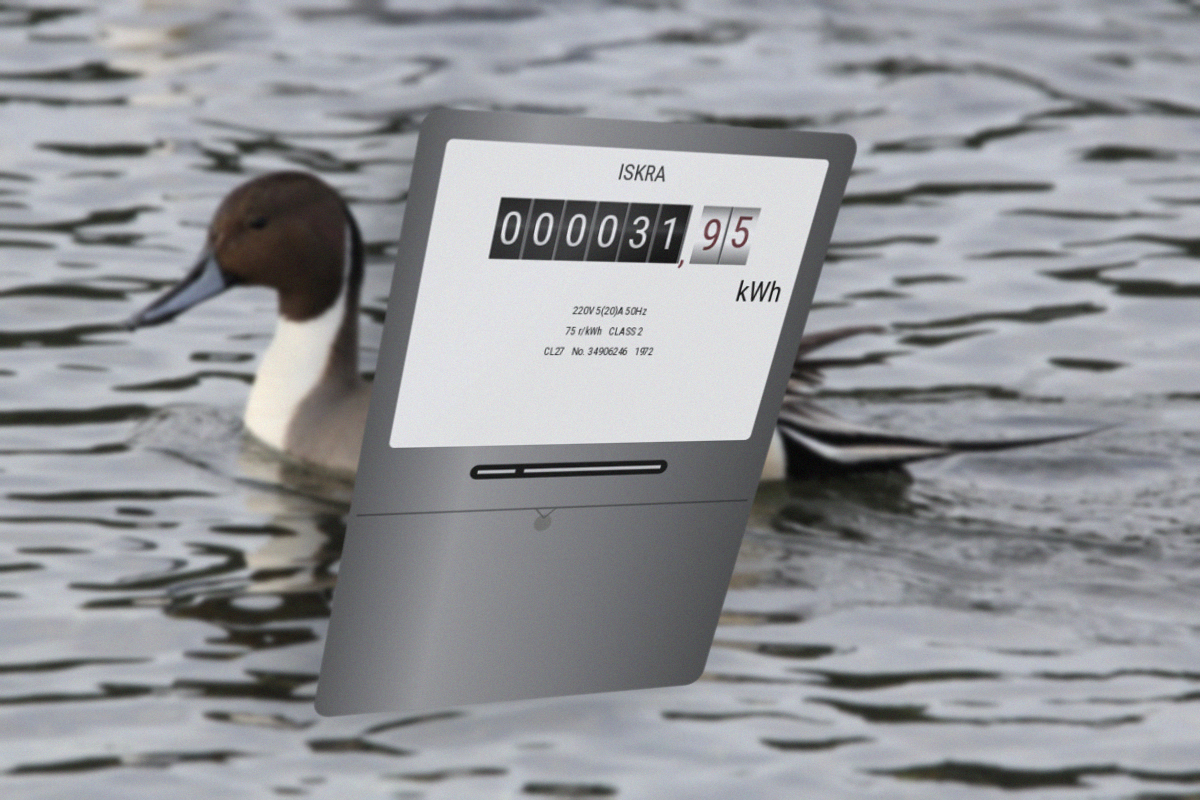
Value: **31.95** kWh
